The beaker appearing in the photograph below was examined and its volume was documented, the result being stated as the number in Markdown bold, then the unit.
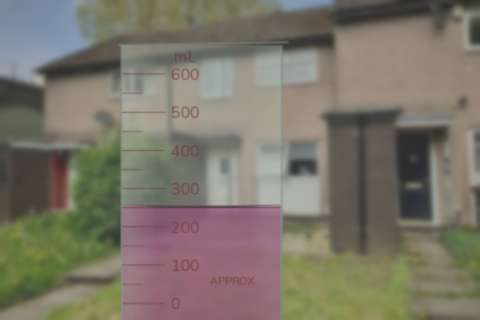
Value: **250** mL
